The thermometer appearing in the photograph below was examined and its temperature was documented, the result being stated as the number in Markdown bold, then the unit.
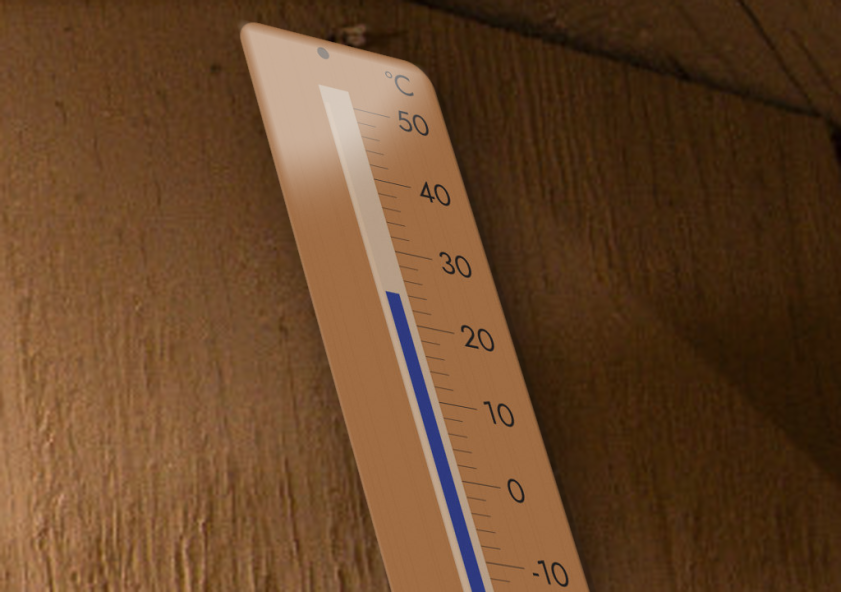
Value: **24** °C
